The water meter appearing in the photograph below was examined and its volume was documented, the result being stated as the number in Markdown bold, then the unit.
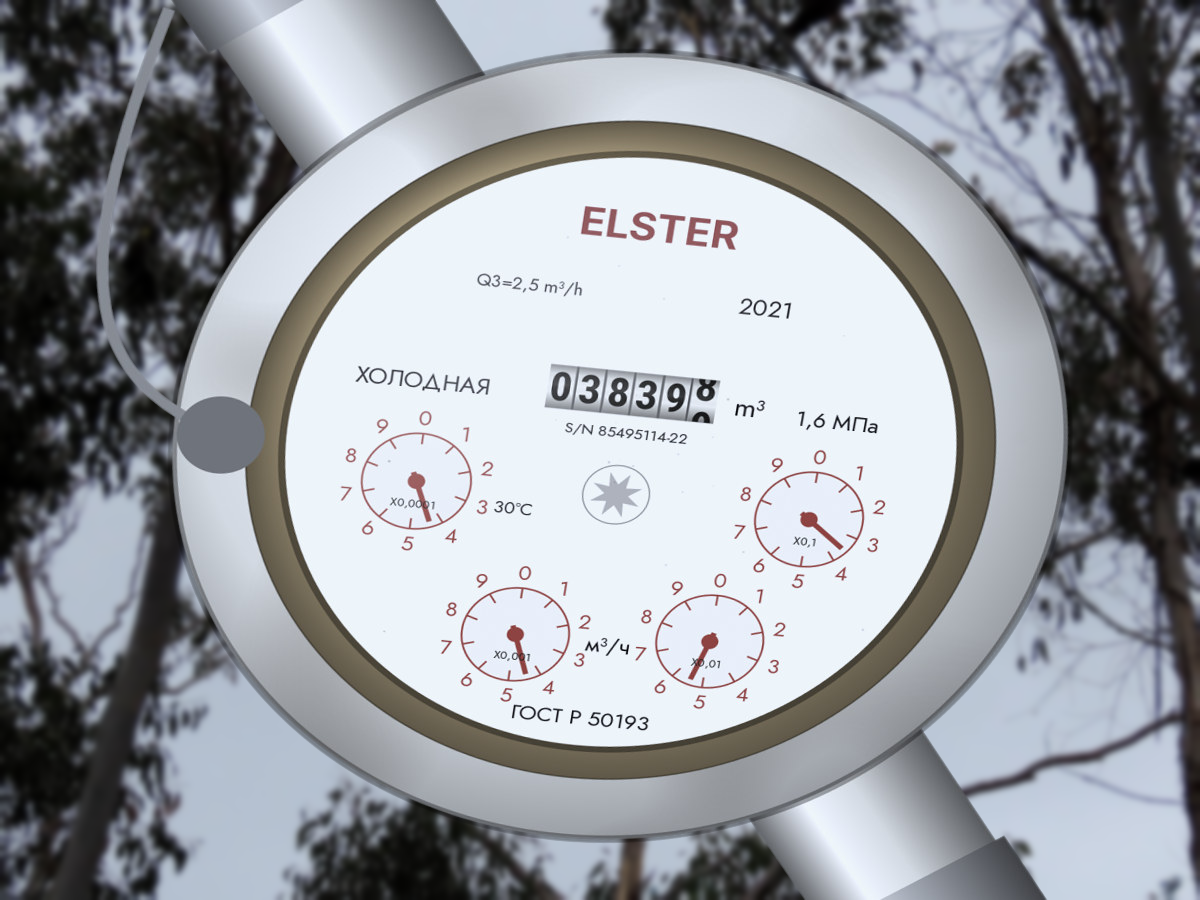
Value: **38398.3544** m³
